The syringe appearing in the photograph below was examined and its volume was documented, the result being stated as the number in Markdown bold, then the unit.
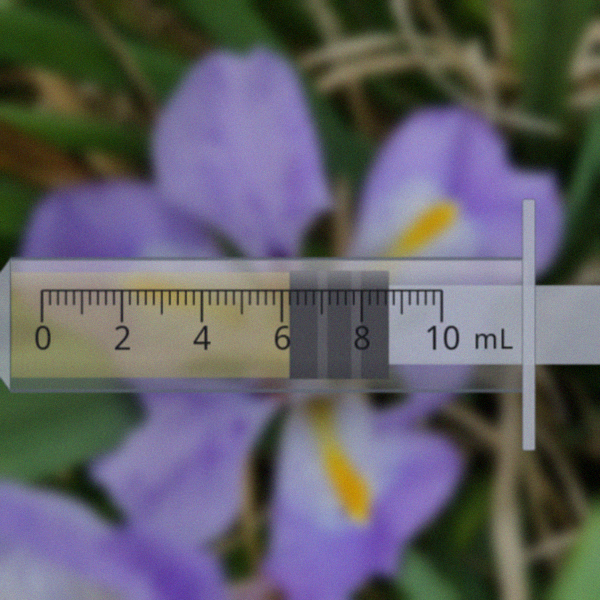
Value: **6.2** mL
